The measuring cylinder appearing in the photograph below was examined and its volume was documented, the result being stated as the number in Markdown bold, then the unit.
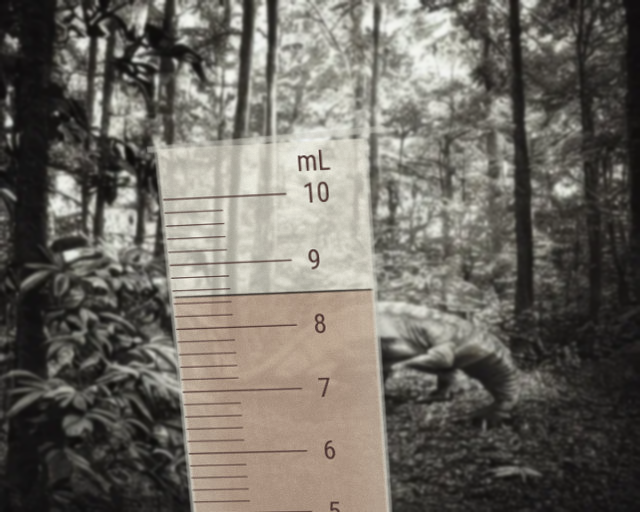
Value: **8.5** mL
